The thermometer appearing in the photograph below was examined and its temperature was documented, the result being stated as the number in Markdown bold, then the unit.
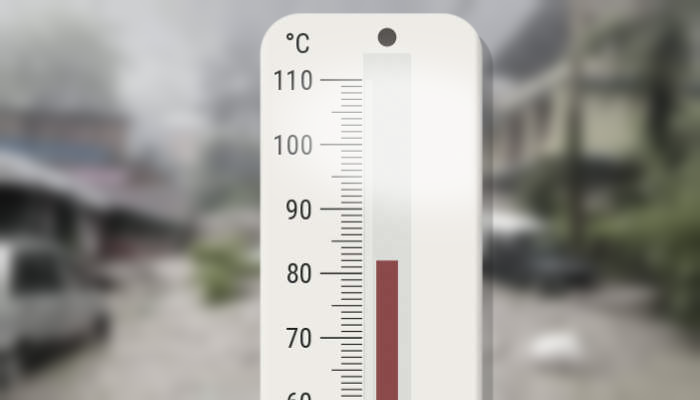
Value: **82** °C
